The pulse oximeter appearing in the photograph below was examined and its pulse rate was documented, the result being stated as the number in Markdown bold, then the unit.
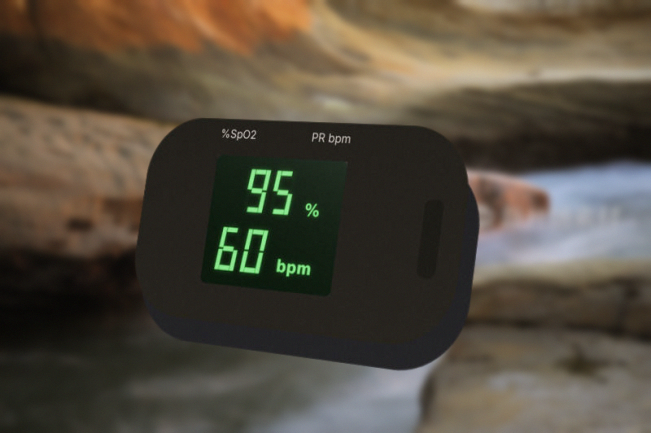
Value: **60** bpm
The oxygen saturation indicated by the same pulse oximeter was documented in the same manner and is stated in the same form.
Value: **95** %
